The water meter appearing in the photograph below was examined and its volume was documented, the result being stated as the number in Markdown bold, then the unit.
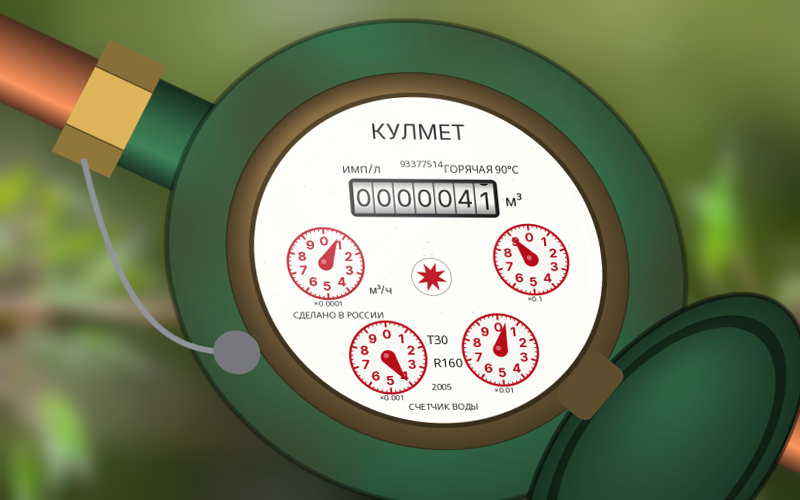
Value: **40.9040** m³
